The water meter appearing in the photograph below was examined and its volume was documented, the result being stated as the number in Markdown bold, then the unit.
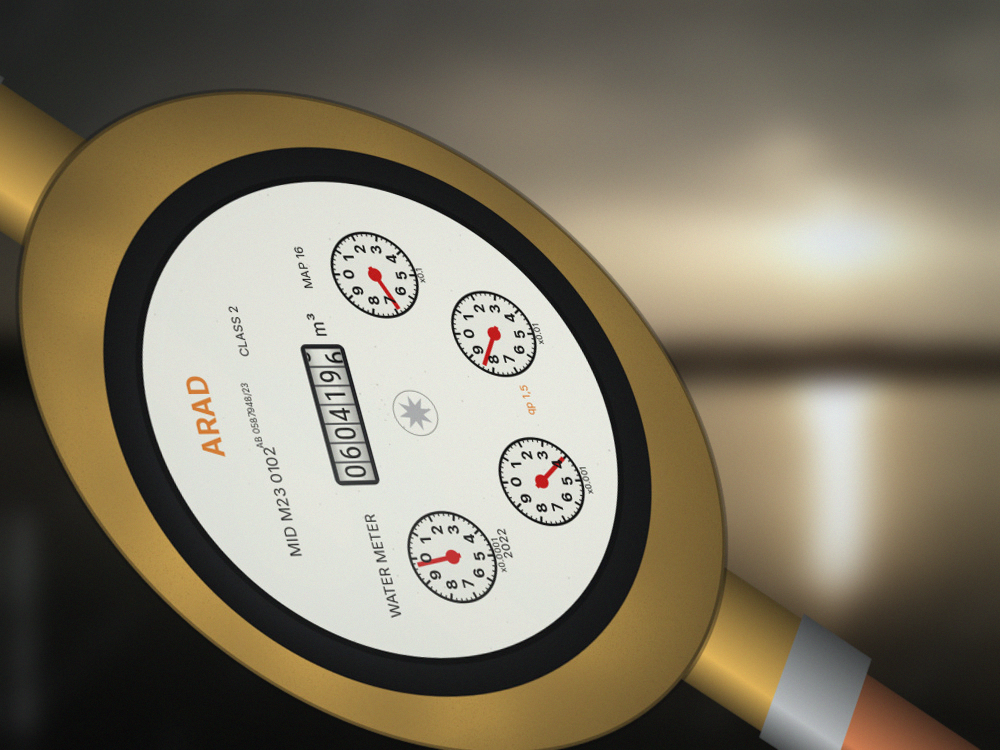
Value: **604195.6839** m³
